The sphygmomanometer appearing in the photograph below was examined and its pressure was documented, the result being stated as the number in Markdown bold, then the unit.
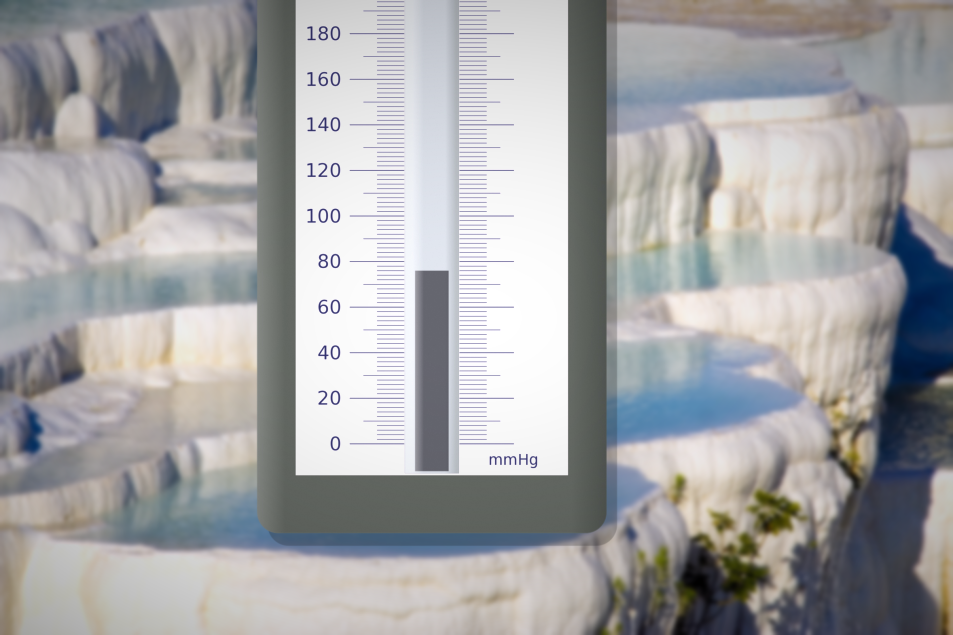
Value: **76** mmHg
